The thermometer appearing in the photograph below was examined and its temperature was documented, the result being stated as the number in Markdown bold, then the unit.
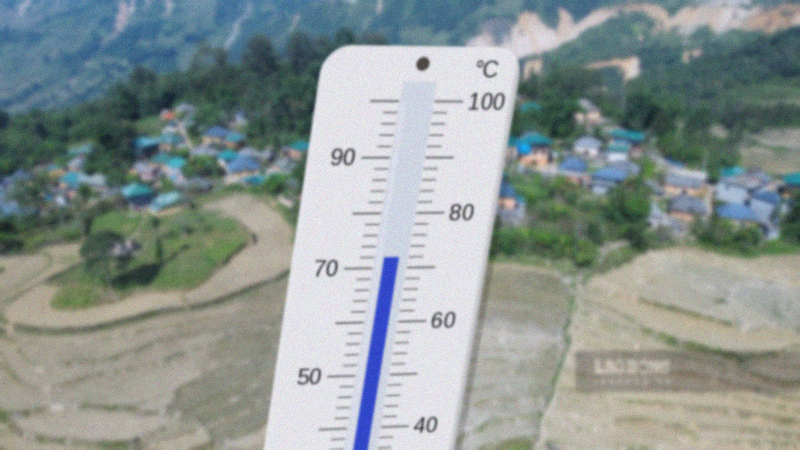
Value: **72** °C
